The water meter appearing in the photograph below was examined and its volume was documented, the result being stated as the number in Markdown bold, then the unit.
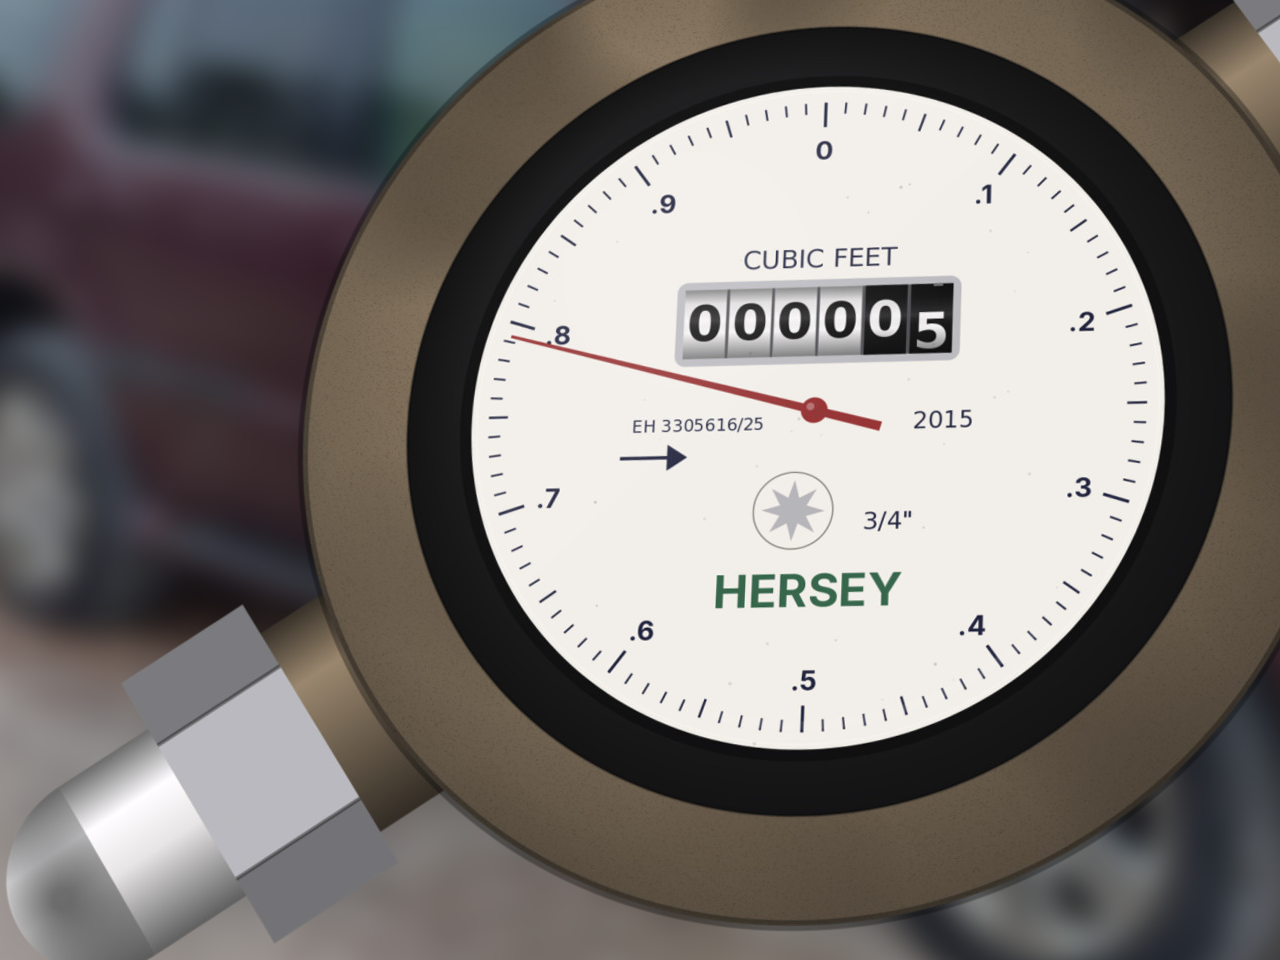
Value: **4.79** ft³
